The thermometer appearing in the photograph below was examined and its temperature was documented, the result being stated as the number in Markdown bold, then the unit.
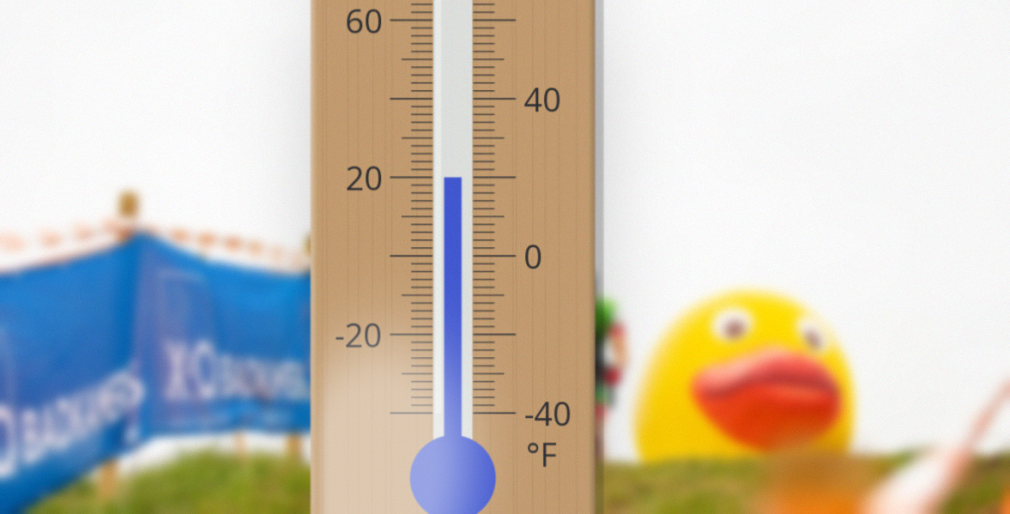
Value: **20** °F
